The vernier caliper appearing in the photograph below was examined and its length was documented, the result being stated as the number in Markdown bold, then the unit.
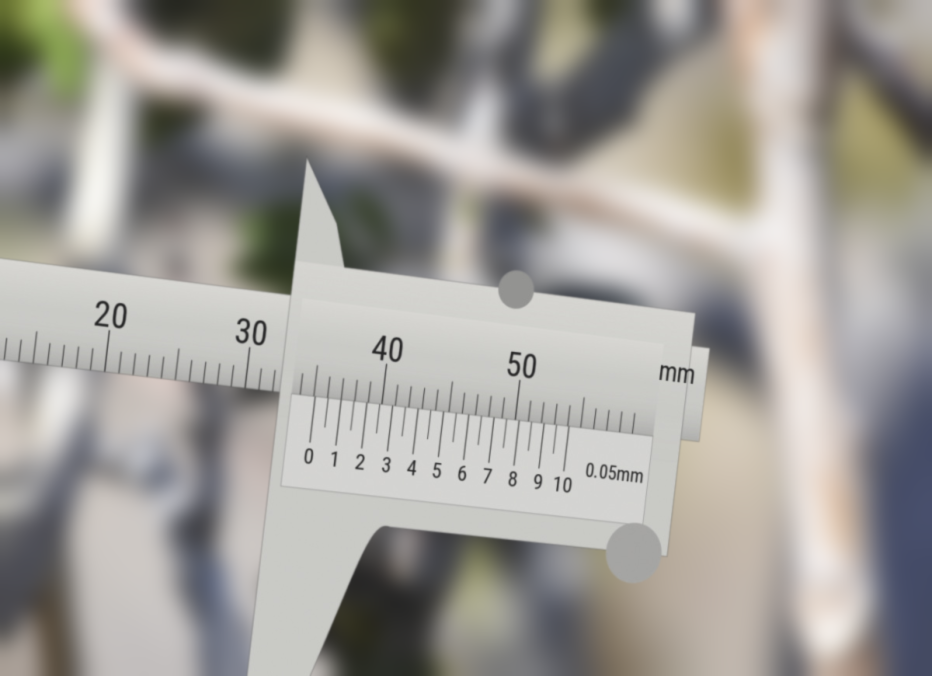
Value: **35.1** mm
